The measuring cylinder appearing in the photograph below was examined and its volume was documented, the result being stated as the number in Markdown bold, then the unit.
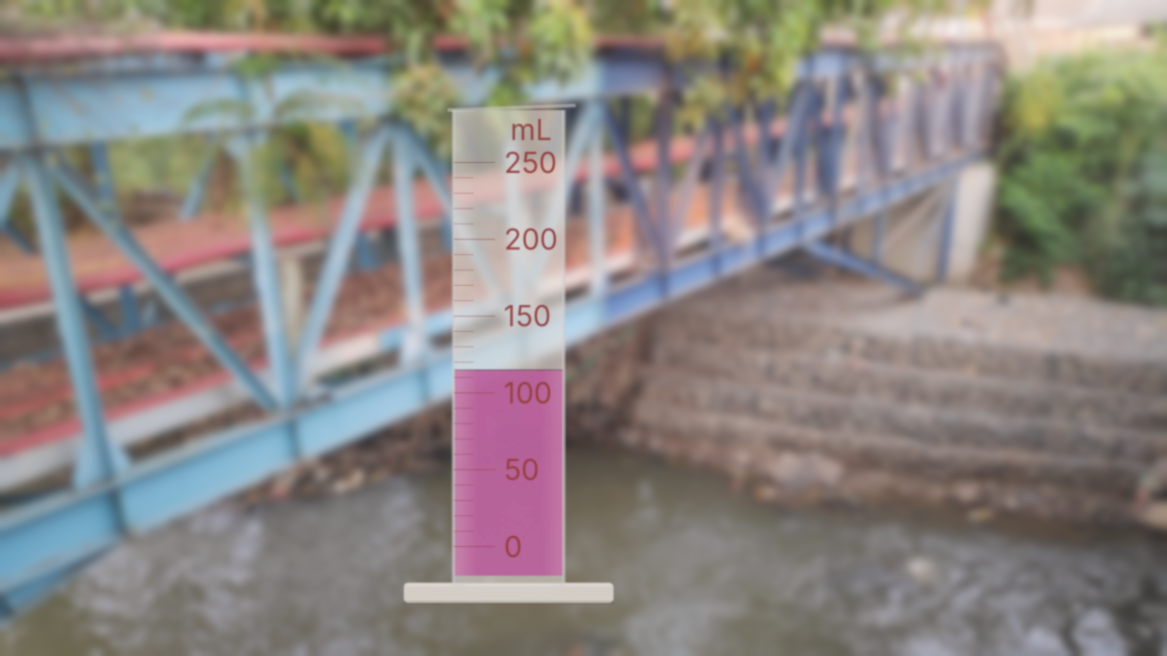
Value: **115** mL
